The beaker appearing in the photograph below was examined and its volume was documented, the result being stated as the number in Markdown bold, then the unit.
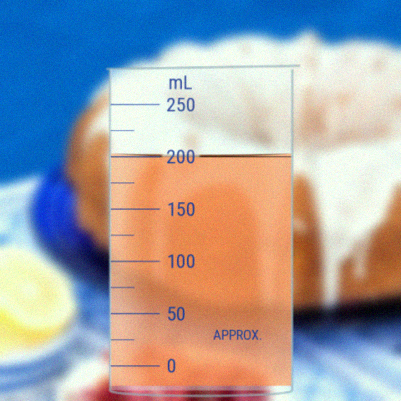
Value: **200** mL
